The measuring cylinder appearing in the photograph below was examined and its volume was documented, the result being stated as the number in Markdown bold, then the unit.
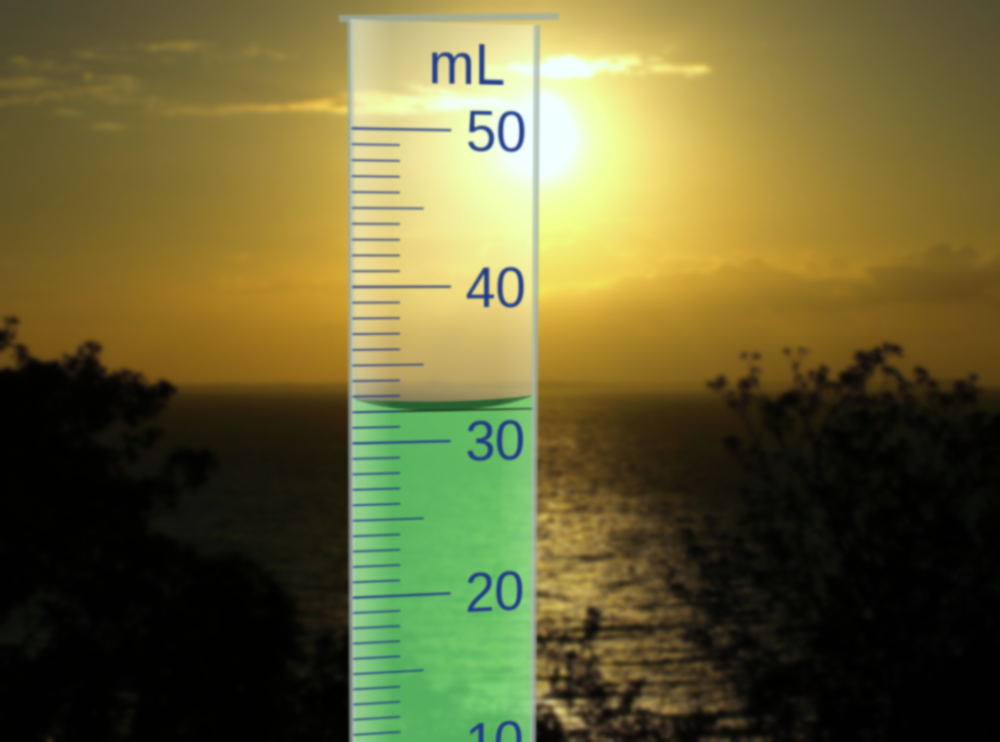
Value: **32** mL
